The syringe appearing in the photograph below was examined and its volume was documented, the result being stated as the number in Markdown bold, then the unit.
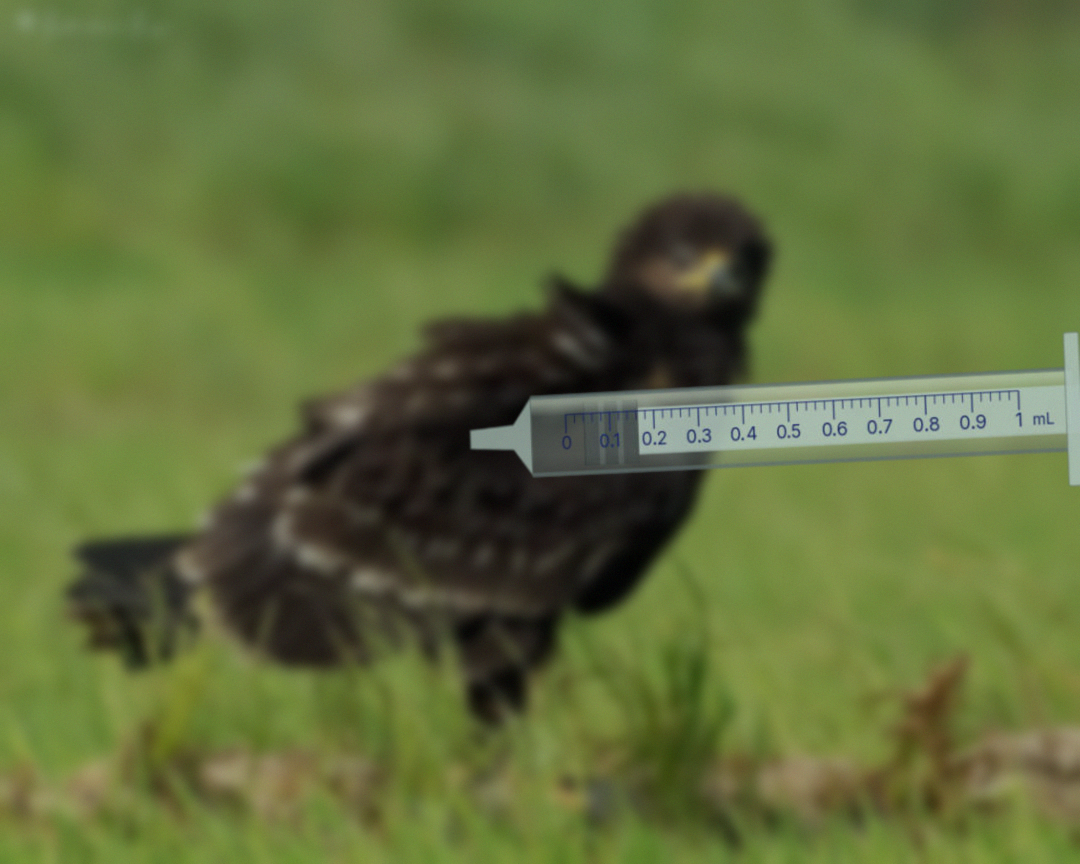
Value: **0.04** mL
